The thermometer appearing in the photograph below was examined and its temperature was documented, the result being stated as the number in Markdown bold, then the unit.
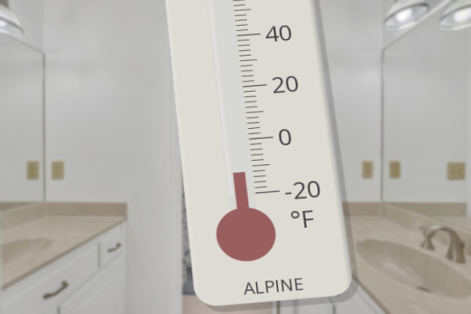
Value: **-12** °F
